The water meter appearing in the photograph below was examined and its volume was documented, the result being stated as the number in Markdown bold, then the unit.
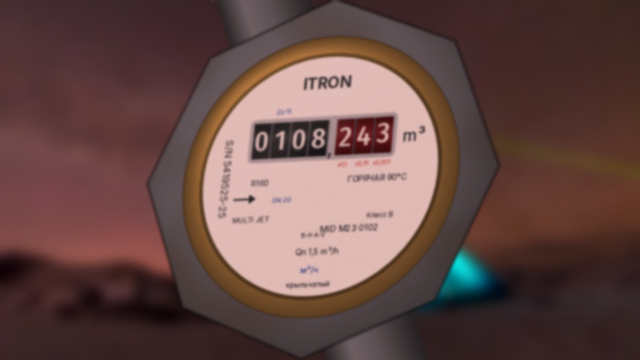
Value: **108.243** m³
